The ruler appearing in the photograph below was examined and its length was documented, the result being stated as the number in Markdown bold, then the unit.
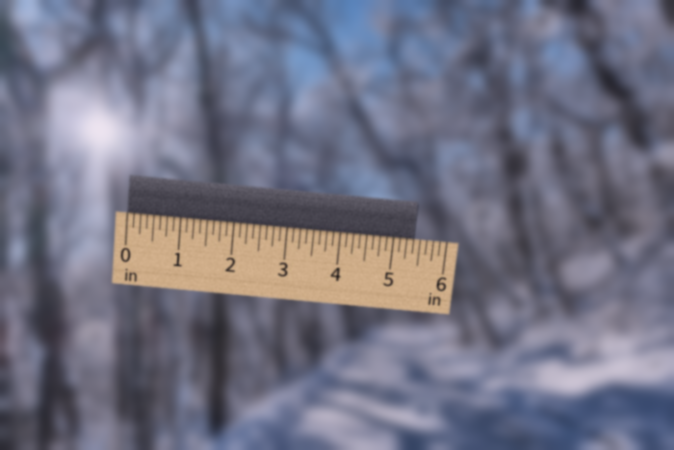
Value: **5.375** in
